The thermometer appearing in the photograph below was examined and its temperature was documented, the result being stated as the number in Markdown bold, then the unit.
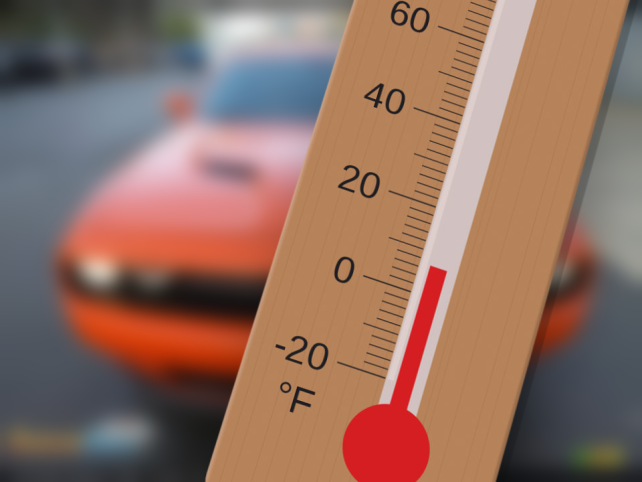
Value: **7** °F
